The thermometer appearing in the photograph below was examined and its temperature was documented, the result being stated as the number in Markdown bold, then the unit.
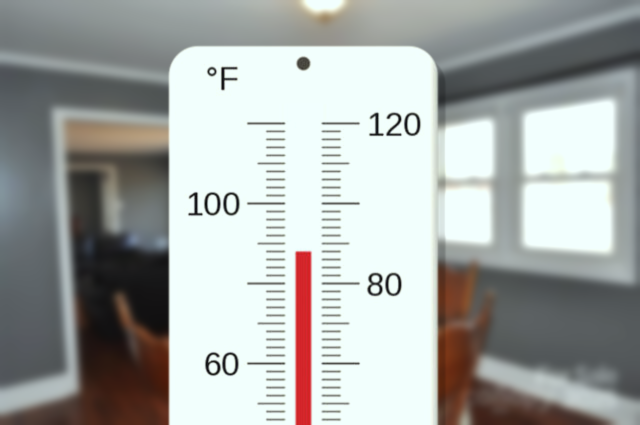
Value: **88** °F
